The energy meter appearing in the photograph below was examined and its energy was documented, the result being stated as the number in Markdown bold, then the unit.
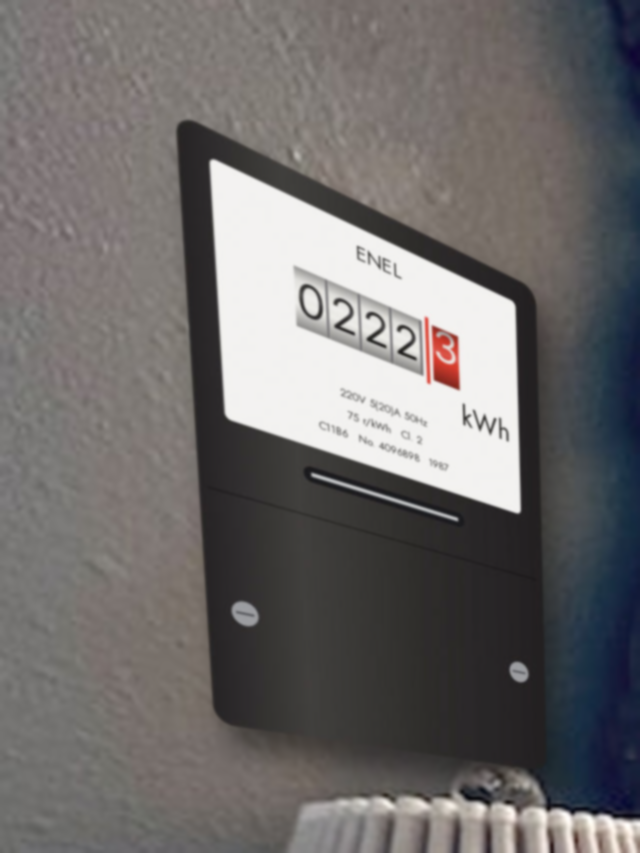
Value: **222.3** kWh
